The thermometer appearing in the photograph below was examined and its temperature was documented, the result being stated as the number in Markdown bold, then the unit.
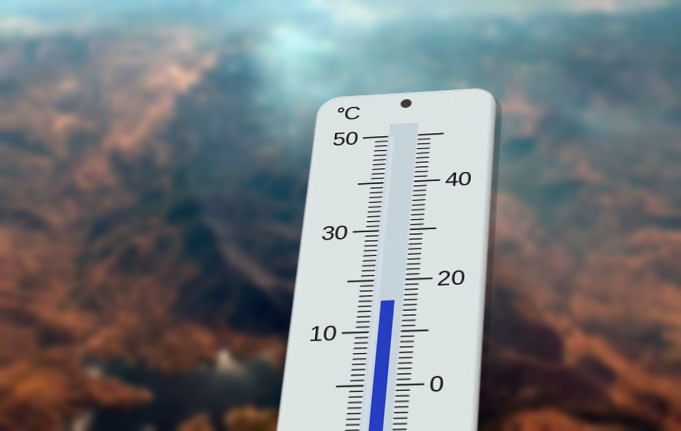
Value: **16** °C
